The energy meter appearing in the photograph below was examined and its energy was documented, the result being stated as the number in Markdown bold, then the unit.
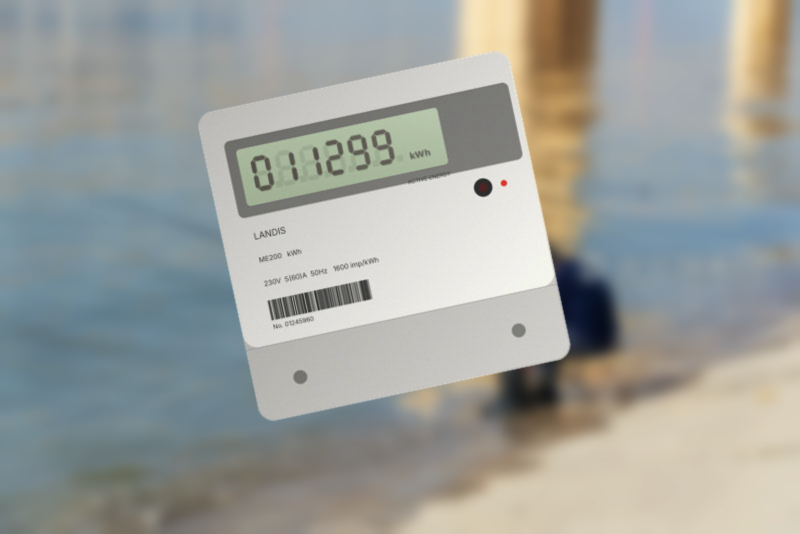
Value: **11299** kWh
